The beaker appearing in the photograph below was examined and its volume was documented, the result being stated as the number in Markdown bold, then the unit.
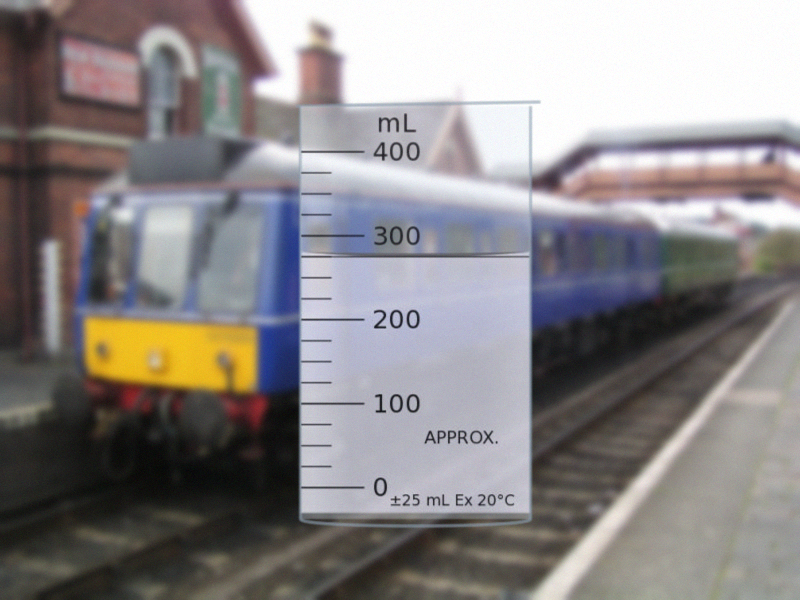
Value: **275** mL
